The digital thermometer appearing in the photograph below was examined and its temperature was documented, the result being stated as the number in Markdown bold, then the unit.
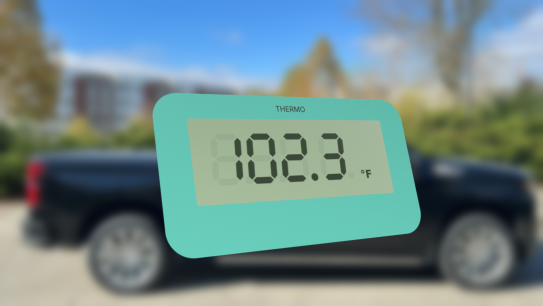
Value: **102.3** °F
